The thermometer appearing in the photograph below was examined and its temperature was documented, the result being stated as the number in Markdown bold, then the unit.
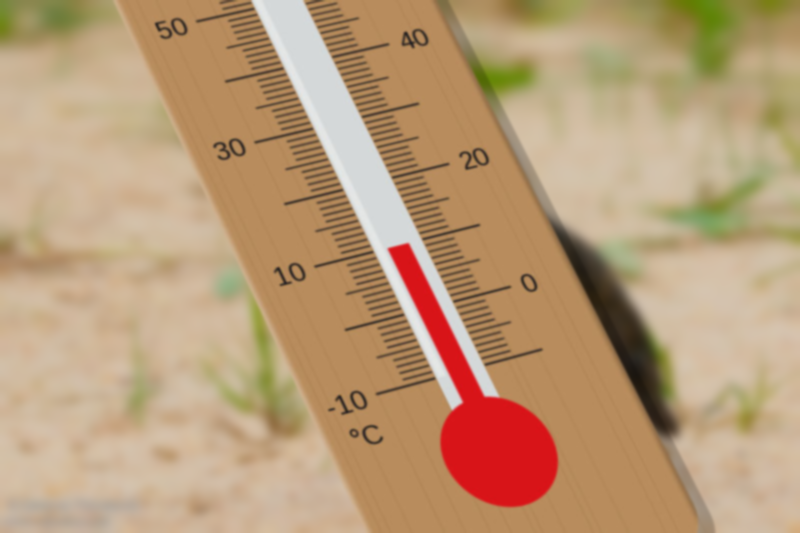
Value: **10** °C
